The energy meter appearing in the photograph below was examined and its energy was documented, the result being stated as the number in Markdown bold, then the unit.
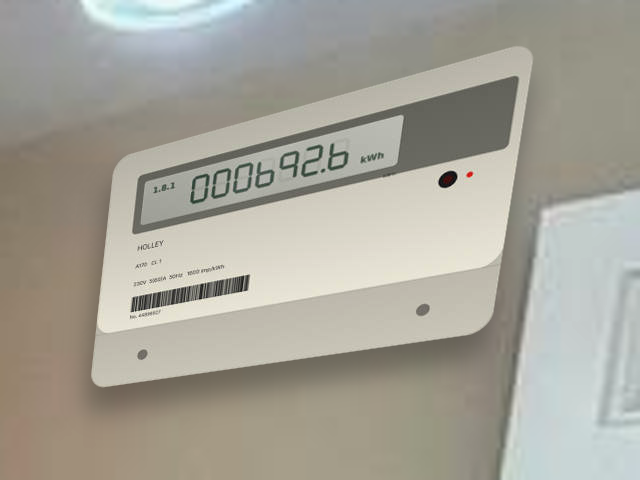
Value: **692.6** kWh
